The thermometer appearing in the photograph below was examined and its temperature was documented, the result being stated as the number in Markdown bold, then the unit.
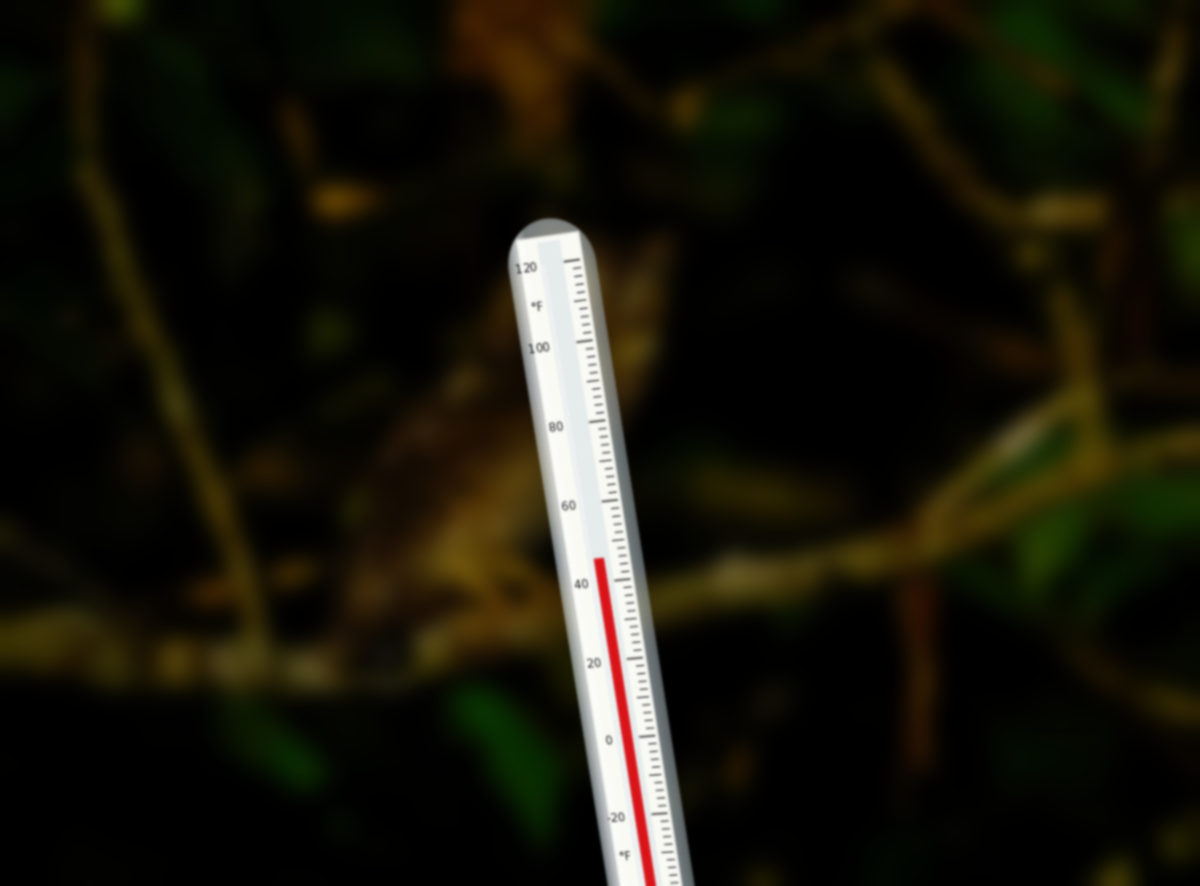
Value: **46** °F
